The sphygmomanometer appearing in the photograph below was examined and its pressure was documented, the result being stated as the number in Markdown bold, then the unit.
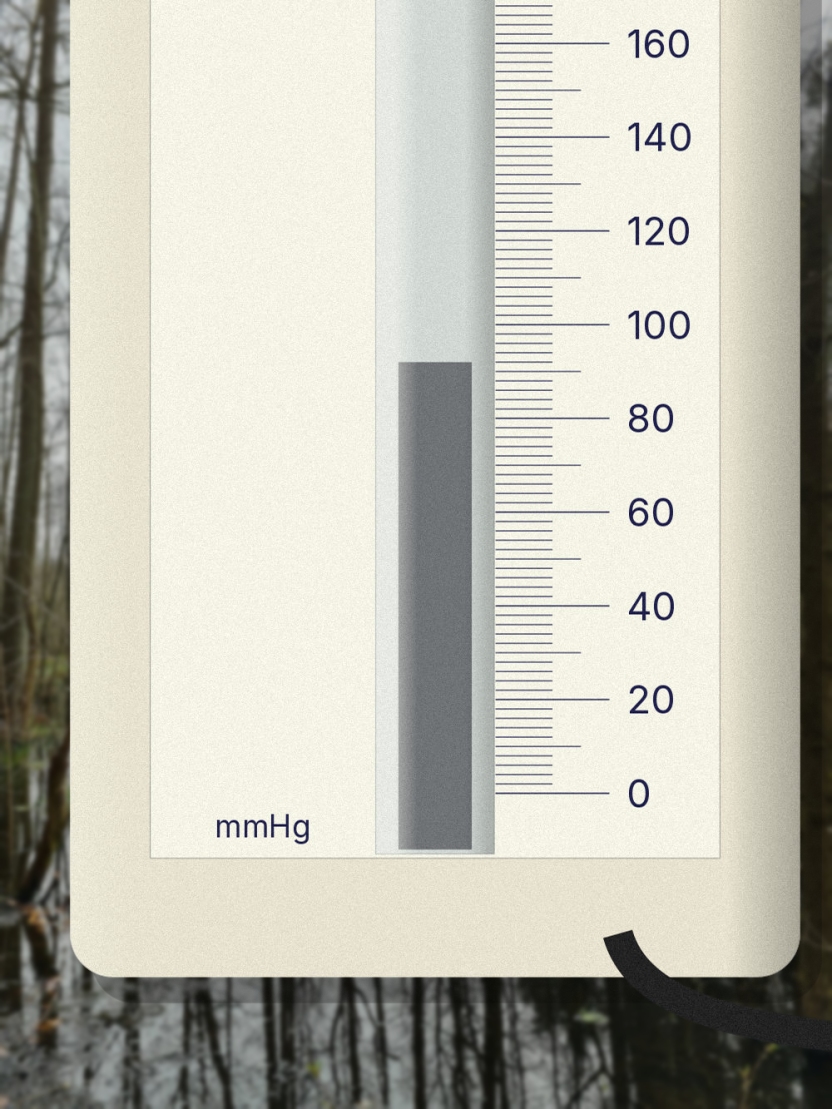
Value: **92** mmHg
